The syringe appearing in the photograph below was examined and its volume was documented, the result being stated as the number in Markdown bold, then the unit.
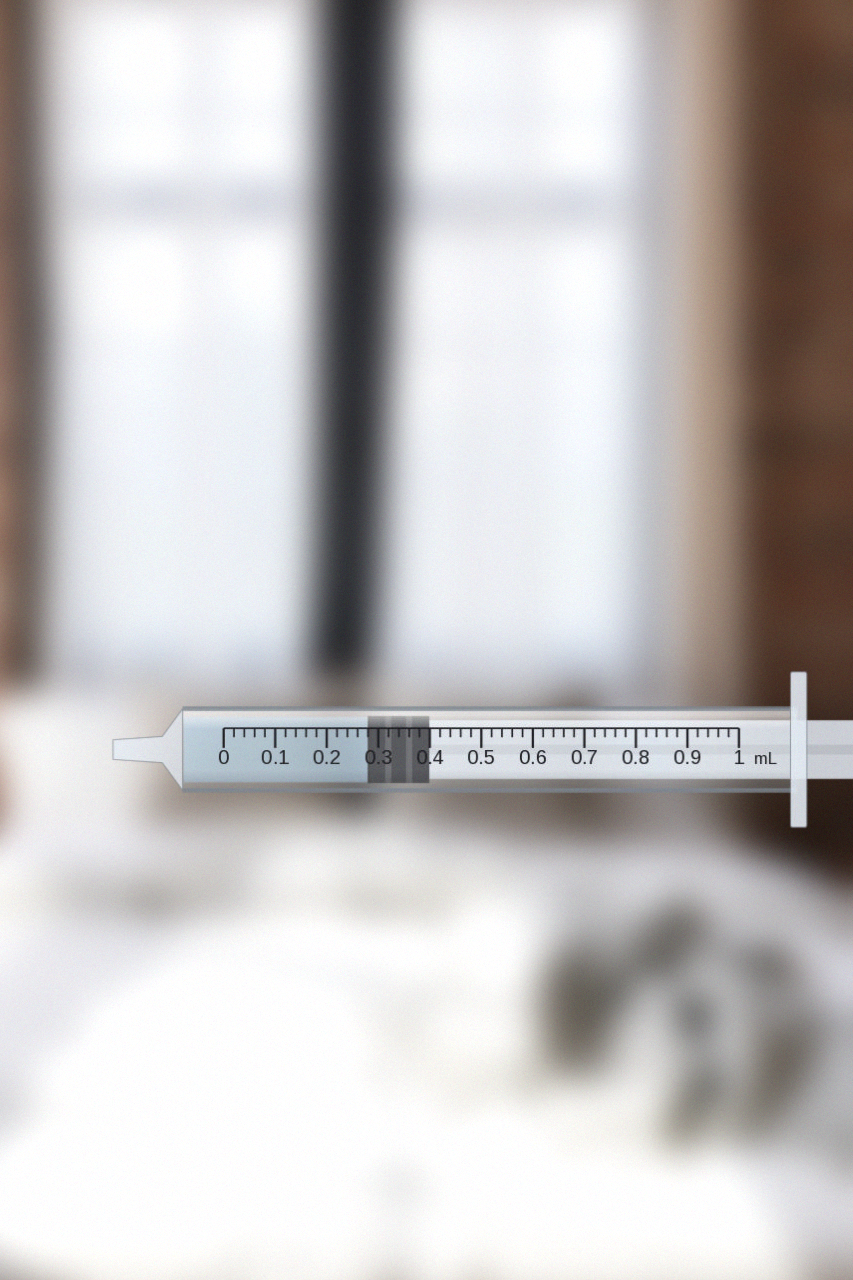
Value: **0.28** mL
